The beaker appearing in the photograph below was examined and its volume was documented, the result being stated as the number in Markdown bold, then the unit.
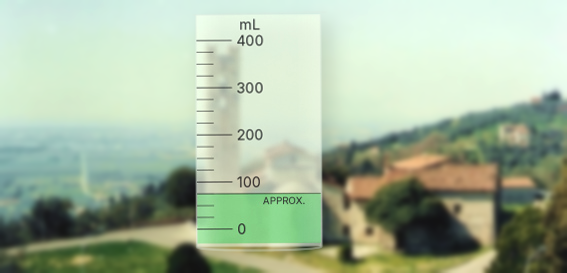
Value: **75** mL
